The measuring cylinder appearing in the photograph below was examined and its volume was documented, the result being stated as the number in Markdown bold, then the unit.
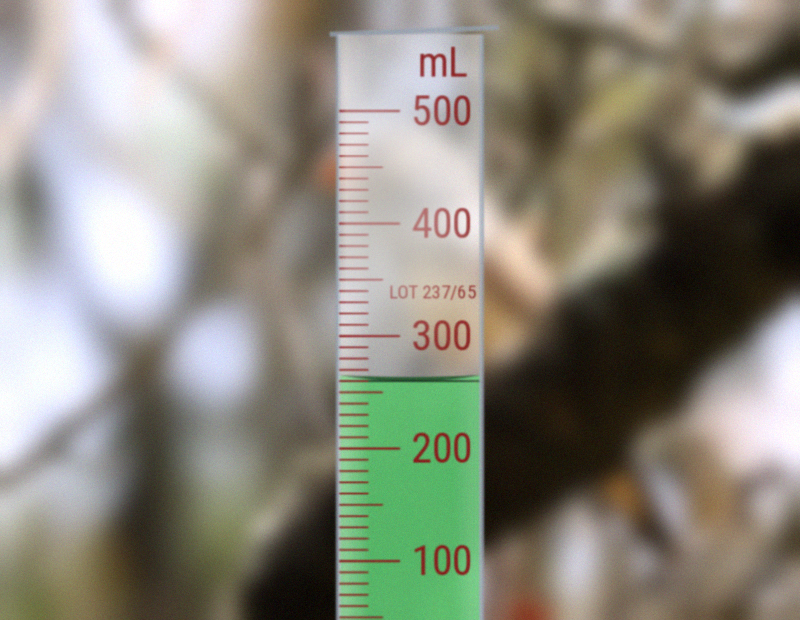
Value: **260** mL
